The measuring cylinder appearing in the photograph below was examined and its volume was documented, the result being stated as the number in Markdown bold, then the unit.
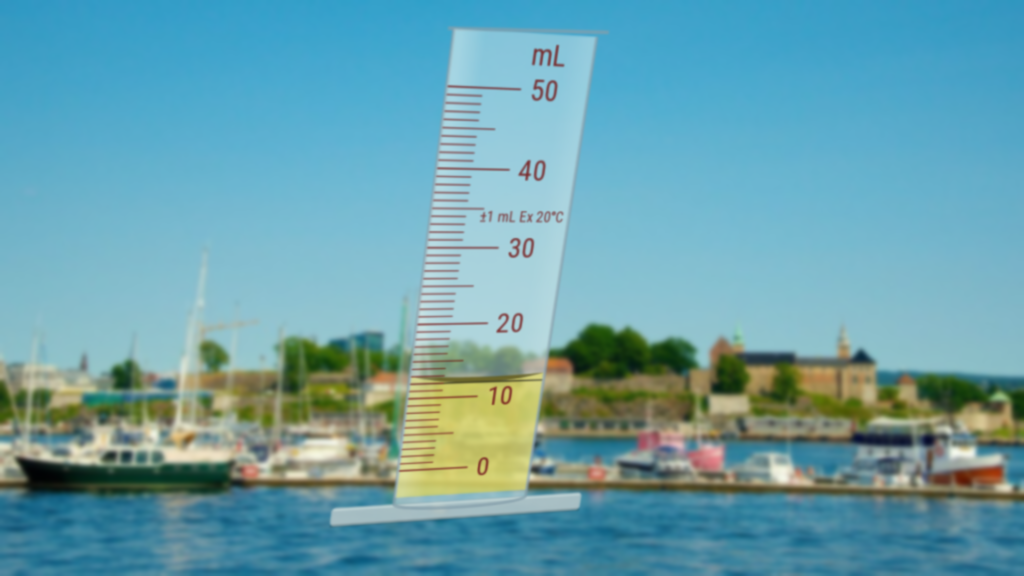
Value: **12** mL
